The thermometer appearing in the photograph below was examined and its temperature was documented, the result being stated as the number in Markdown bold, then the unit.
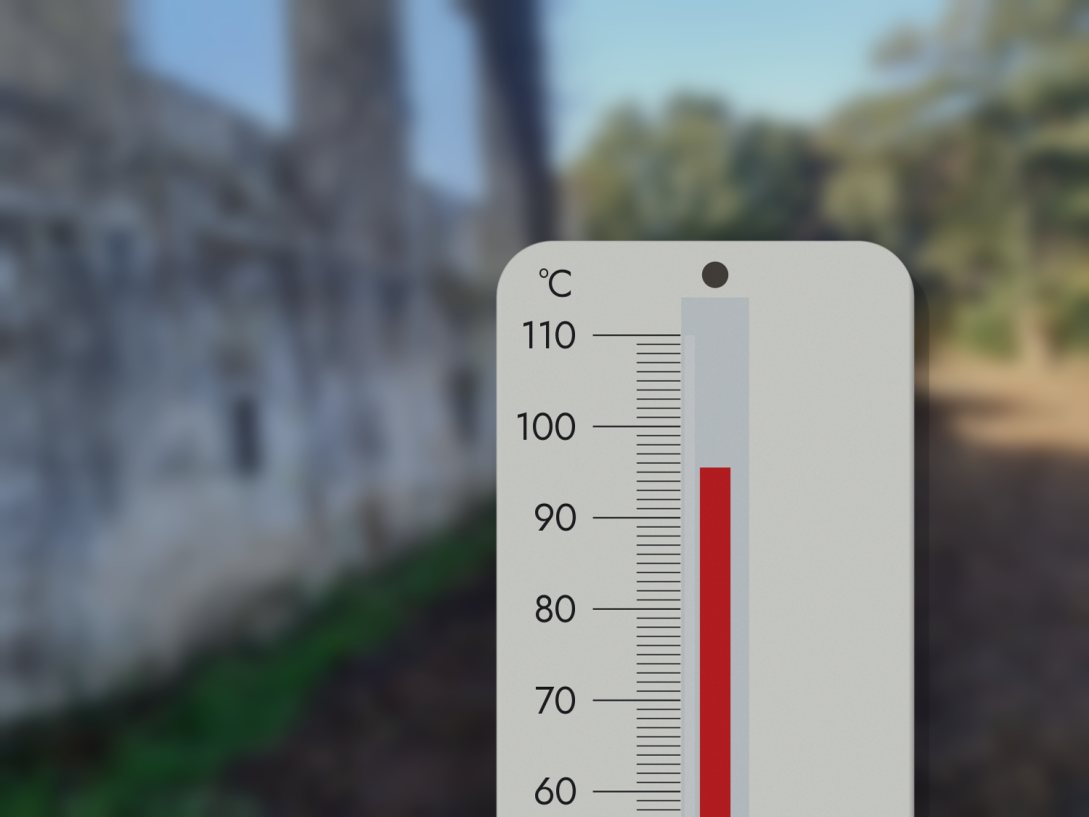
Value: **95.5** °C
